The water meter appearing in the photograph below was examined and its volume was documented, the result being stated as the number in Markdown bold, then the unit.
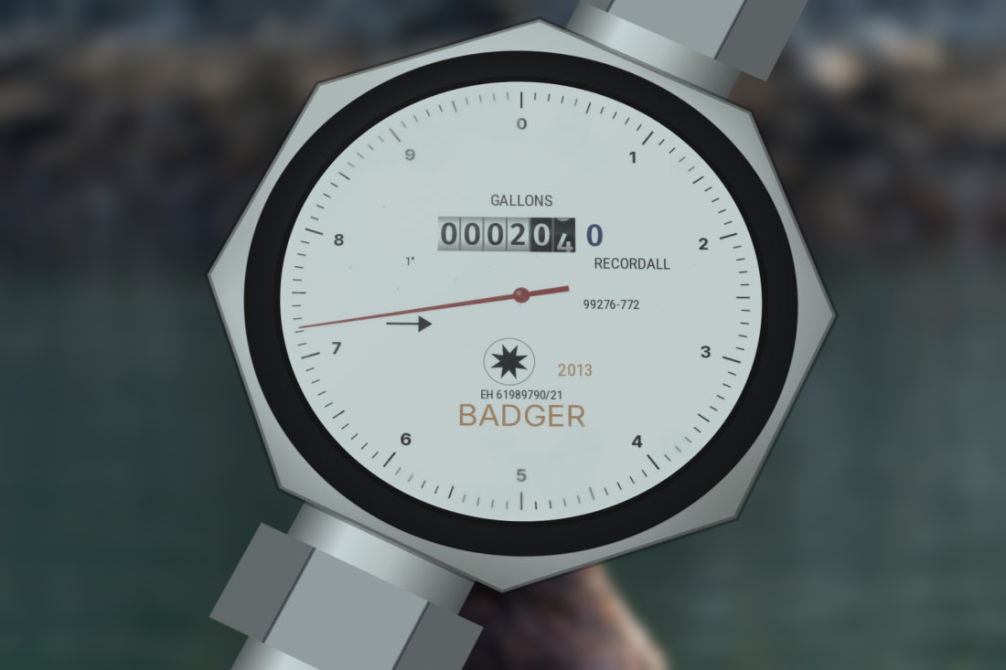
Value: **2037.2** gal
